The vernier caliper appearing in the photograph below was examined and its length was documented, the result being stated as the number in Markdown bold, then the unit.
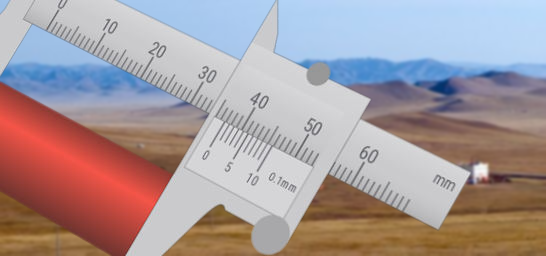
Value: **36.8** mm
